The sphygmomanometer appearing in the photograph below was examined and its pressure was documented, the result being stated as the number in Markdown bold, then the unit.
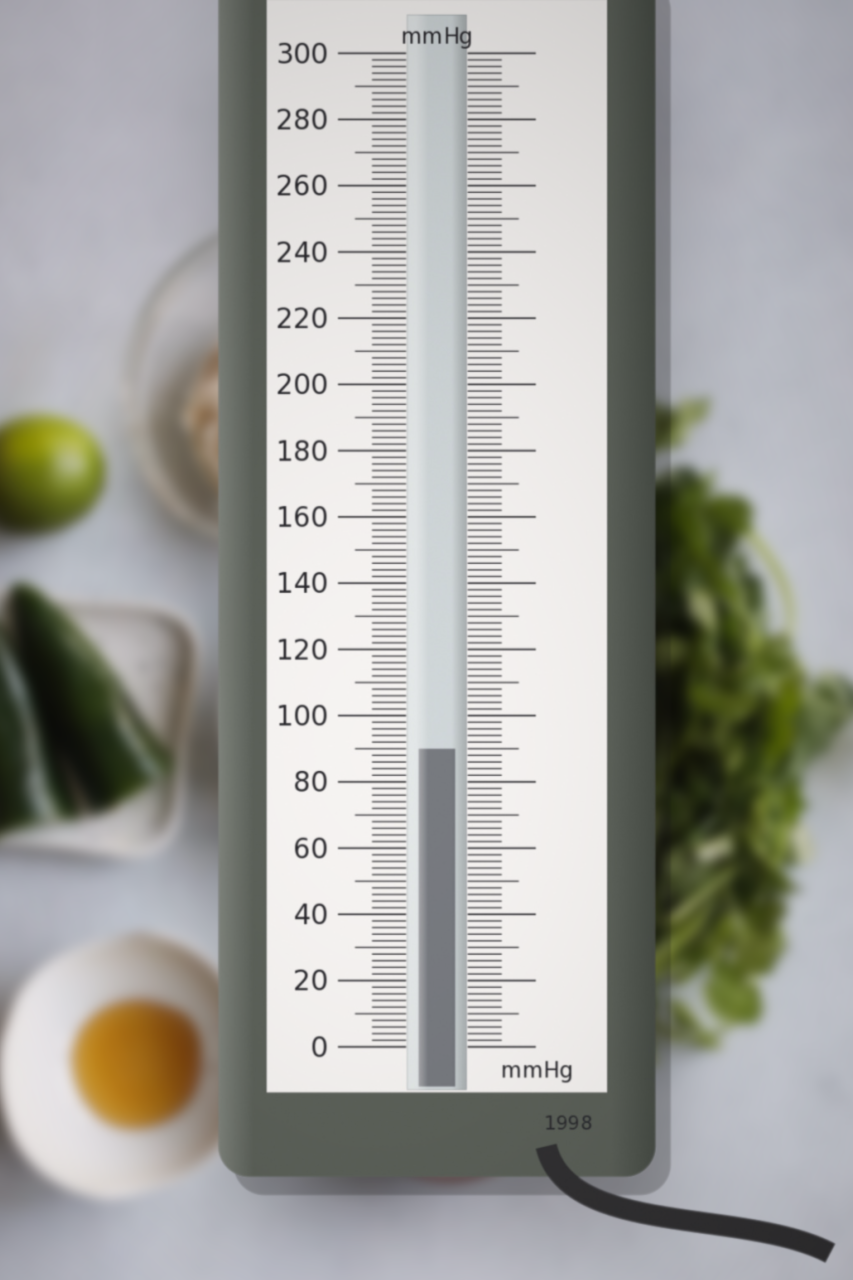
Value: **90** mmHg
